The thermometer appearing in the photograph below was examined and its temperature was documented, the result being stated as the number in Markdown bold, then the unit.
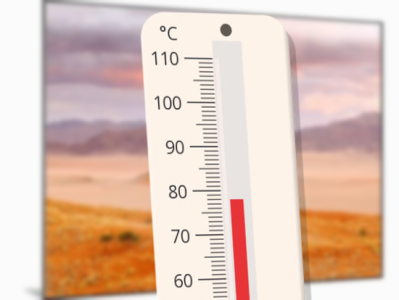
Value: **78** °C
